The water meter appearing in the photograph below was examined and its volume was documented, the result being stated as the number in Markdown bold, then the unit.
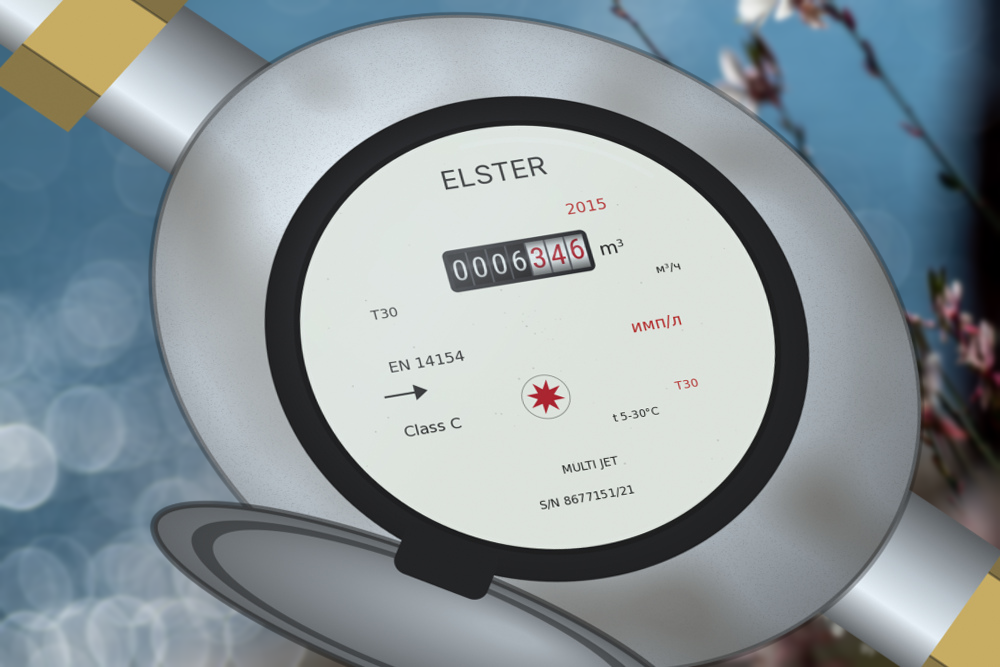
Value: **6.346** m³
